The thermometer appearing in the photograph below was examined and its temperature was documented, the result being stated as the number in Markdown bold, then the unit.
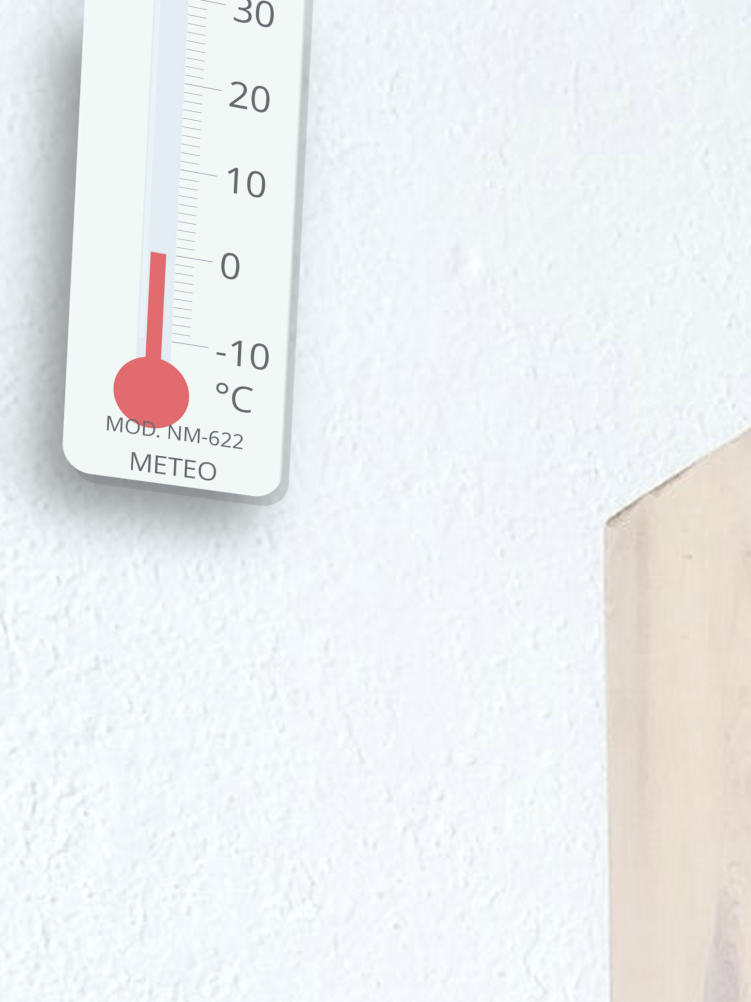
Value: **0** °C
